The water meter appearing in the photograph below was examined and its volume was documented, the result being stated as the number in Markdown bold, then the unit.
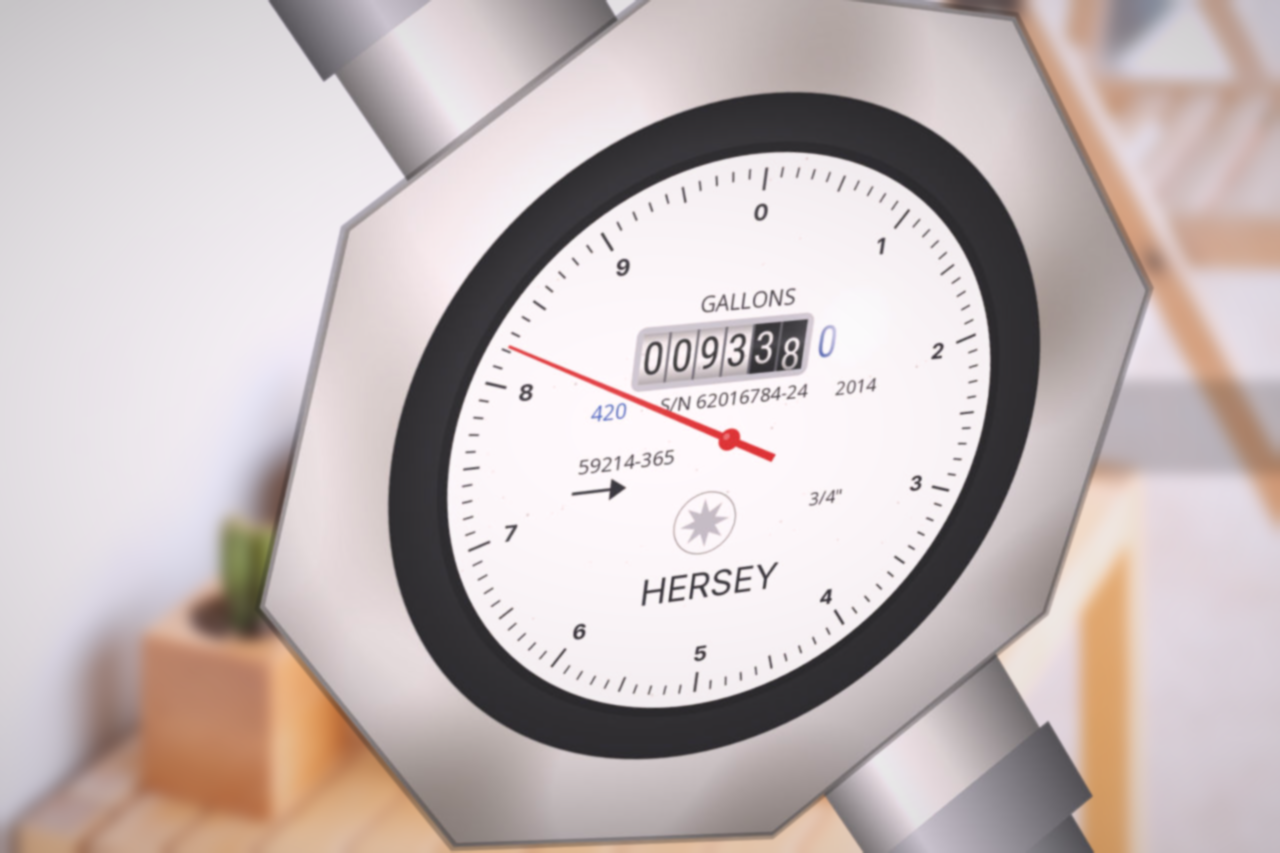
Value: **93378.2** gal
